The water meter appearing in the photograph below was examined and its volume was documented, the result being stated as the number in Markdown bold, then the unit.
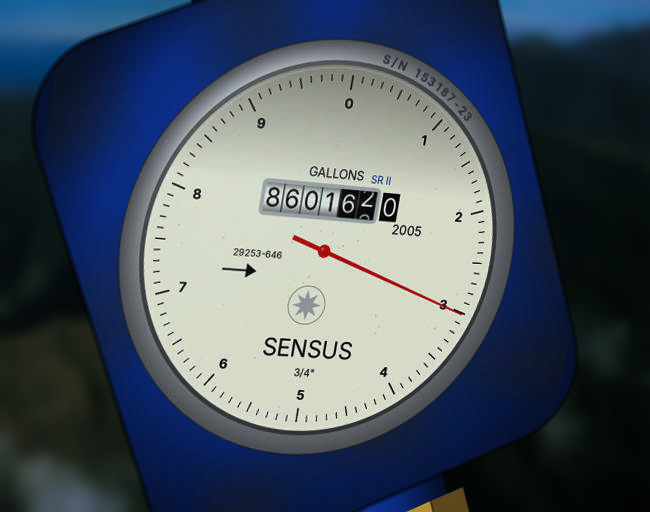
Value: **8601623.0** gal
